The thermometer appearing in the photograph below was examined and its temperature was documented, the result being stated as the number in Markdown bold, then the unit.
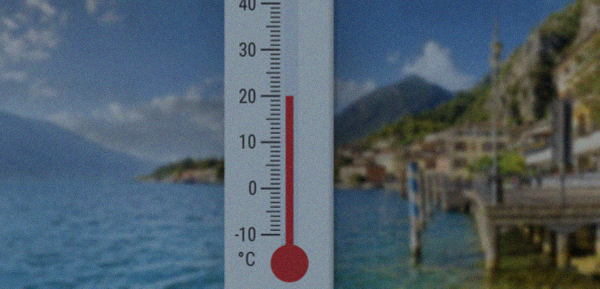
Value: **20** °C
